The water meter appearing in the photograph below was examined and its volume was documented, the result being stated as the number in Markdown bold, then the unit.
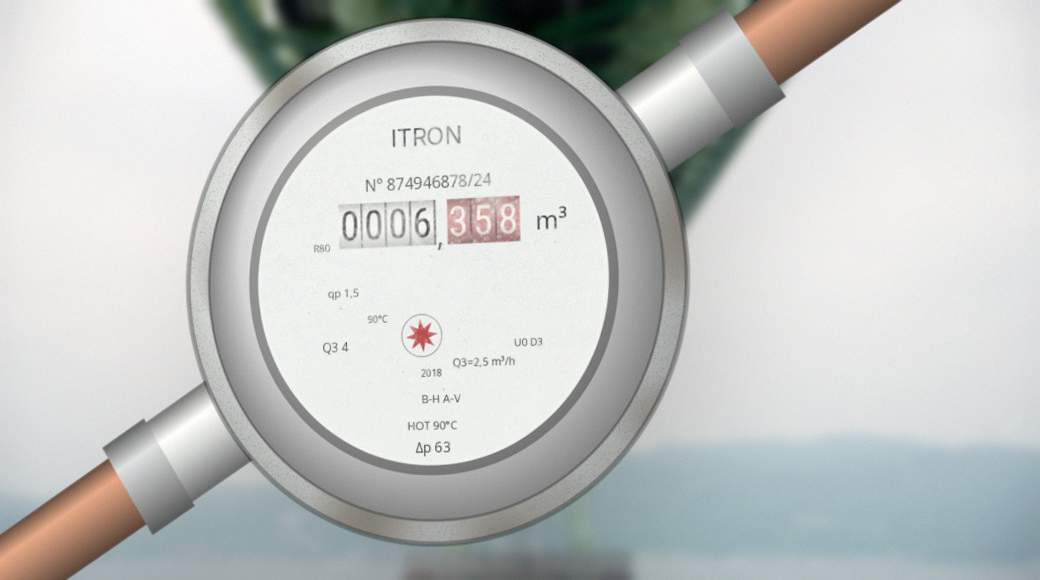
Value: **6.358** m³
